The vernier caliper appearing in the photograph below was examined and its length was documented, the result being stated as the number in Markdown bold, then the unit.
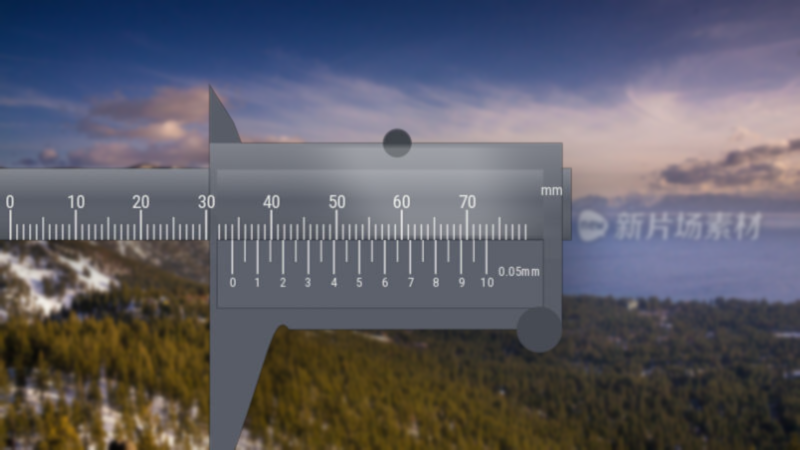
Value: **34.0** mm
